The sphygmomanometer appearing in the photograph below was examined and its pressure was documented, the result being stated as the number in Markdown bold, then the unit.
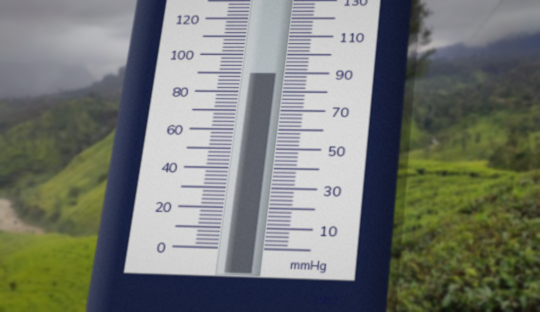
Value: **90** mmHg
